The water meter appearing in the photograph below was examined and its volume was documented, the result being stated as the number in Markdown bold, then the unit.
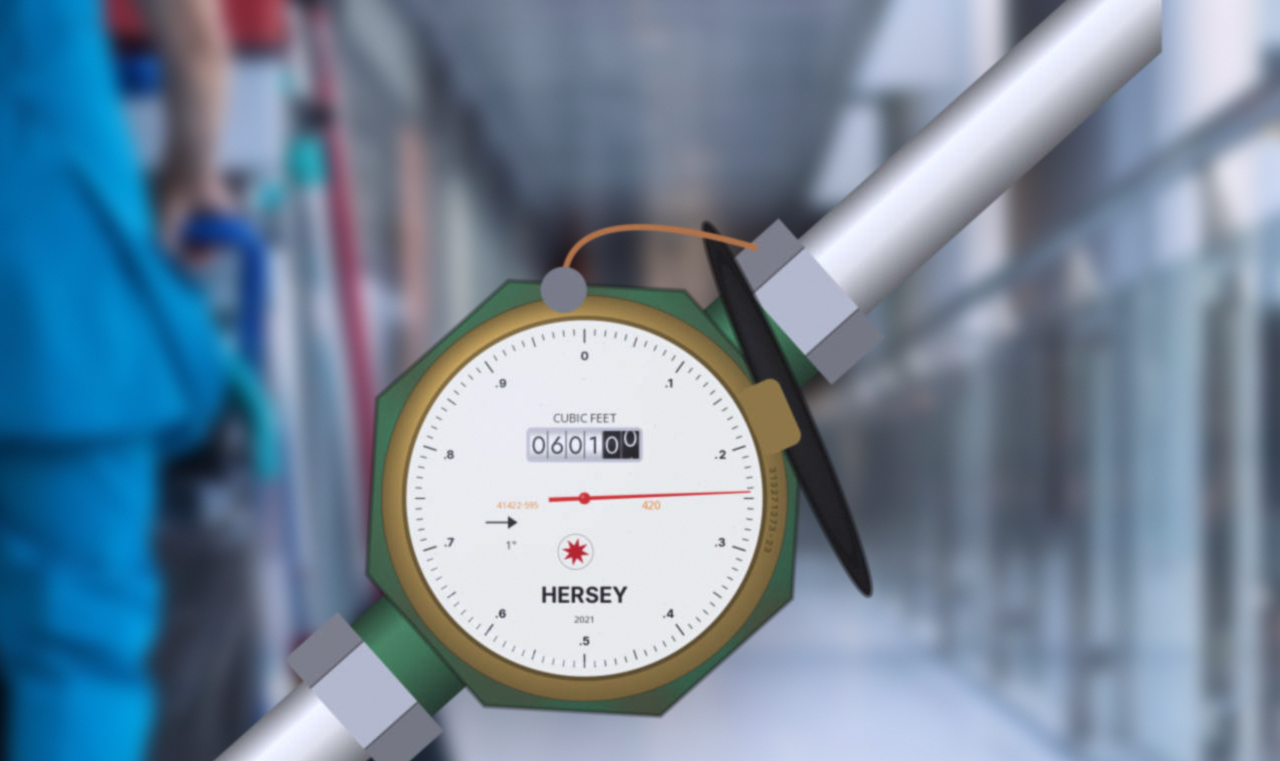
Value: **60100.24** ft³
